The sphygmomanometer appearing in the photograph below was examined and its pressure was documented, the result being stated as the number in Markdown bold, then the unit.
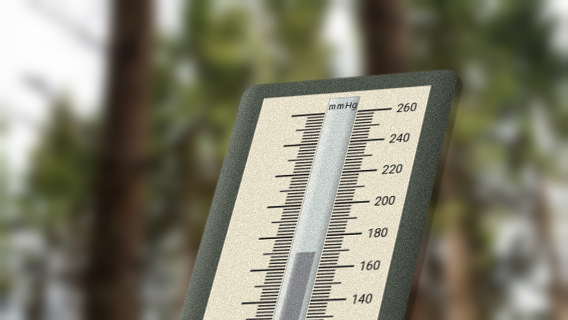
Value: **170** mmHg
